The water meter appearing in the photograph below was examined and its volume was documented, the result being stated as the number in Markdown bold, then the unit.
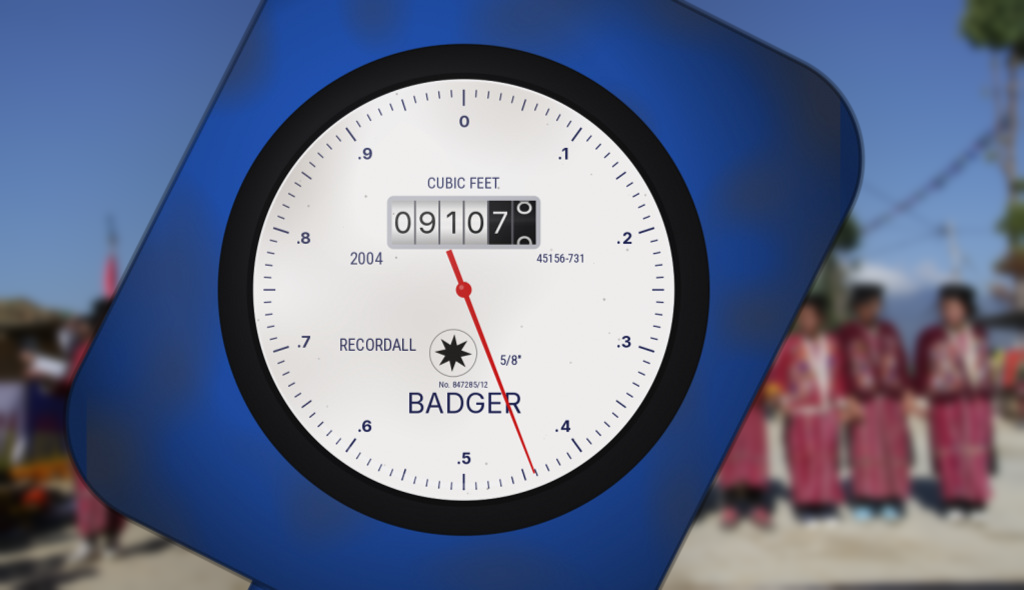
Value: **91078.44** ft³
